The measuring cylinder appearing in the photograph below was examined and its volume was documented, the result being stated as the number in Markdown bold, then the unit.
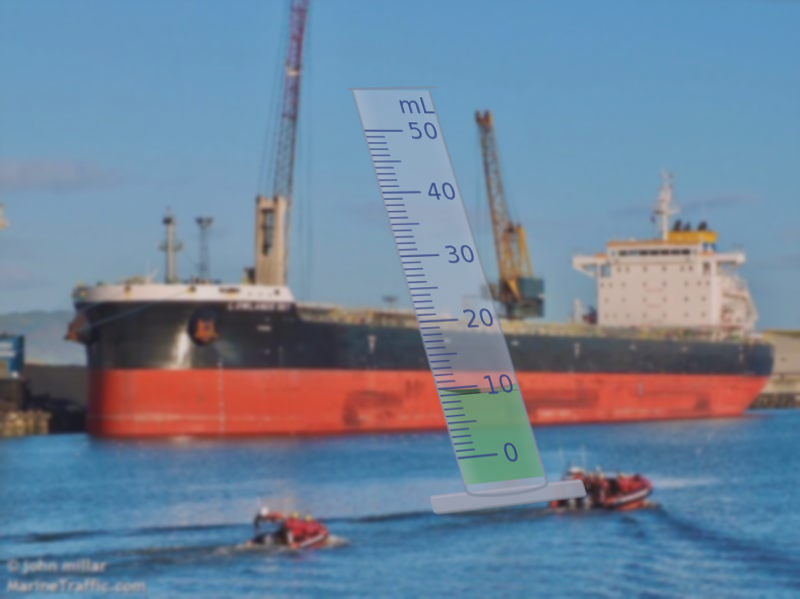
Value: **9** mL
